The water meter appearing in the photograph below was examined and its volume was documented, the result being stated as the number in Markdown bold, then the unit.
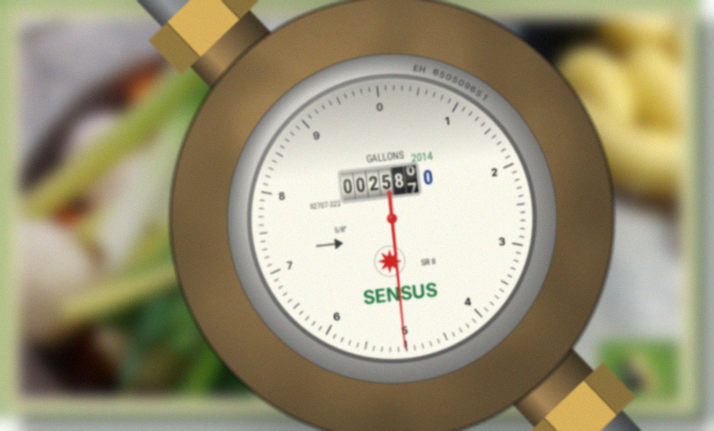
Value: **25865.0** gal
